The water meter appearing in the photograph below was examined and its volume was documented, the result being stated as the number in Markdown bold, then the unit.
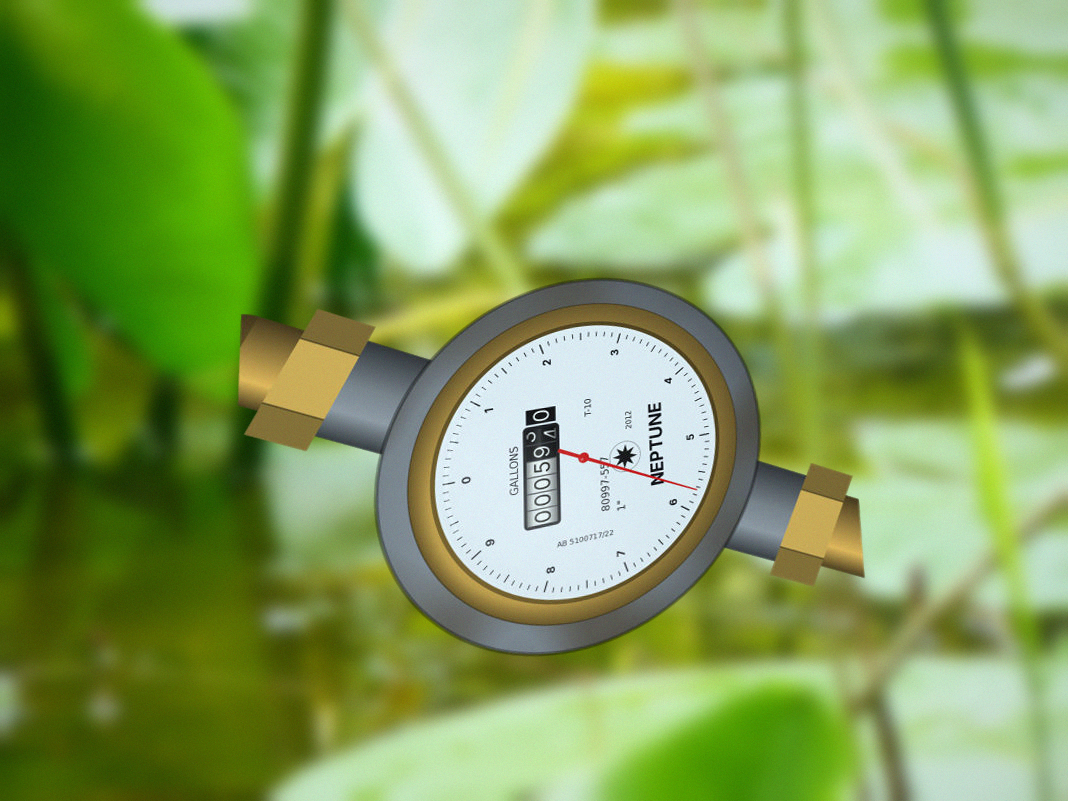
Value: **5935.7** gal
